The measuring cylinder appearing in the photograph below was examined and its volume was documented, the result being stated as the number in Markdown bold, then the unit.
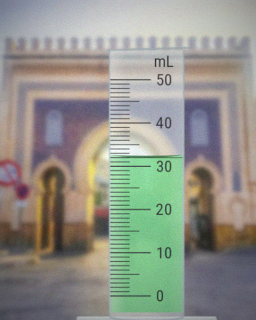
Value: **32** mL
